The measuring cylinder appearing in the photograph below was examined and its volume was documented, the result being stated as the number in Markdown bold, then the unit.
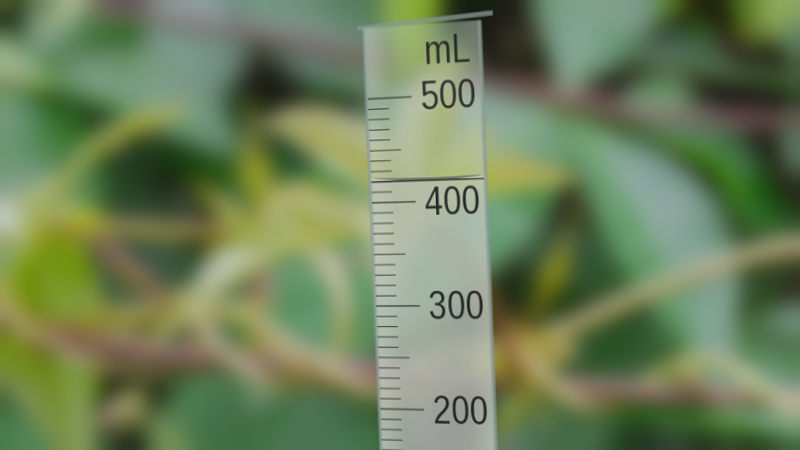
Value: **420** mL
